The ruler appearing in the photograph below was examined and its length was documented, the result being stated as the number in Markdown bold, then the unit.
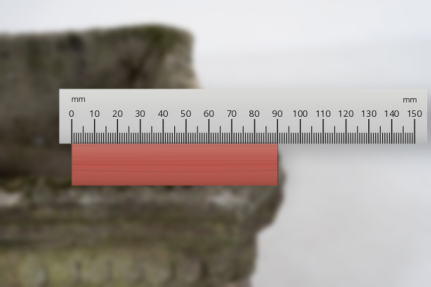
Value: **90** mm
